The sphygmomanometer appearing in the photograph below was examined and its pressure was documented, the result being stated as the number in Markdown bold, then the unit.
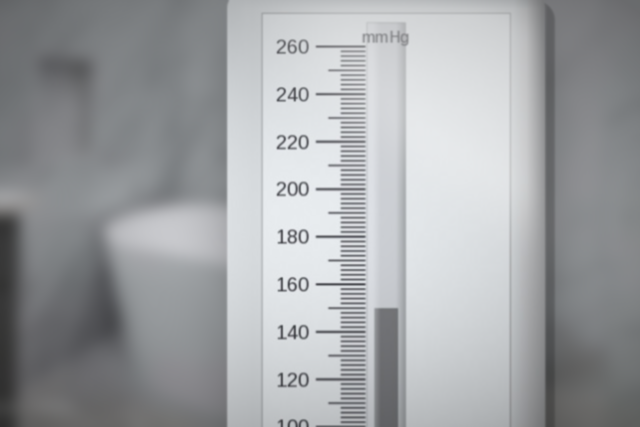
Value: **150** mmHg
